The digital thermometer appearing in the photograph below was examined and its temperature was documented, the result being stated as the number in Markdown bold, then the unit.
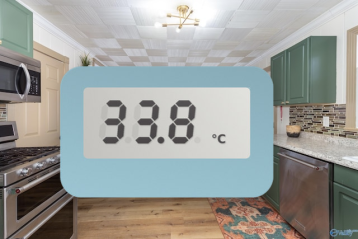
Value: **33.8** °C
